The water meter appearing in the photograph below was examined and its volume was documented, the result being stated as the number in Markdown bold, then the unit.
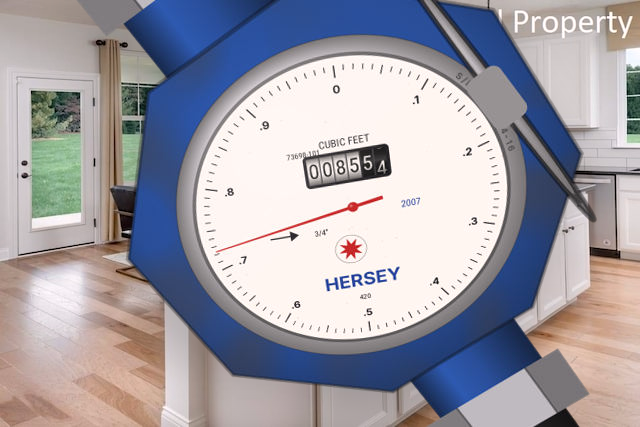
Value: **8553.72** ft³
